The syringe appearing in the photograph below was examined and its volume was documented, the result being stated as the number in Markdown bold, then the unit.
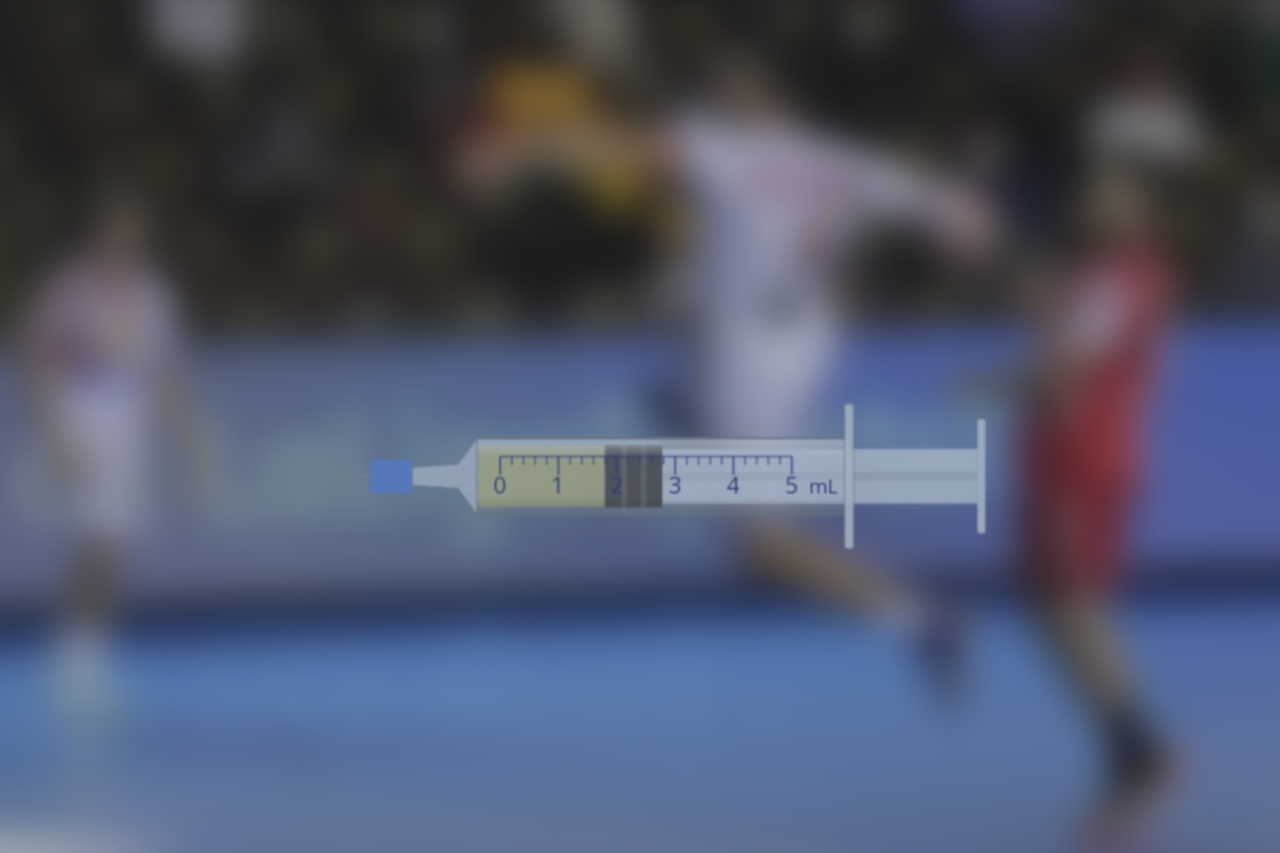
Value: **1.8** mL
